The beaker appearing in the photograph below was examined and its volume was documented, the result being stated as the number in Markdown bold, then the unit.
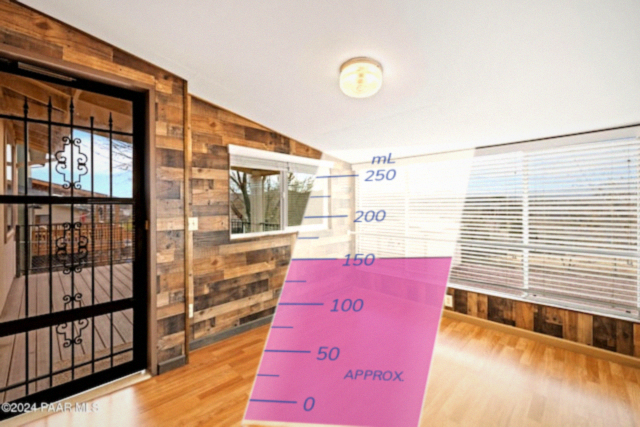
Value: **150** mL
